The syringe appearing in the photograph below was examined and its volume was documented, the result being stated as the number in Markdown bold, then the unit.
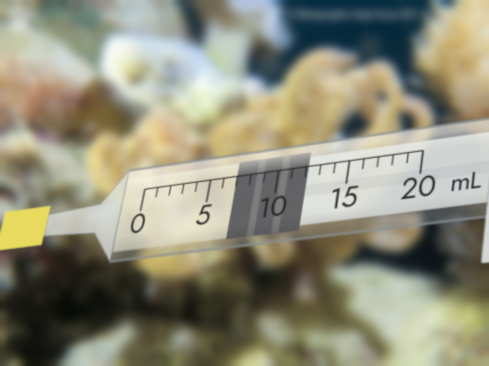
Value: **7** mL
